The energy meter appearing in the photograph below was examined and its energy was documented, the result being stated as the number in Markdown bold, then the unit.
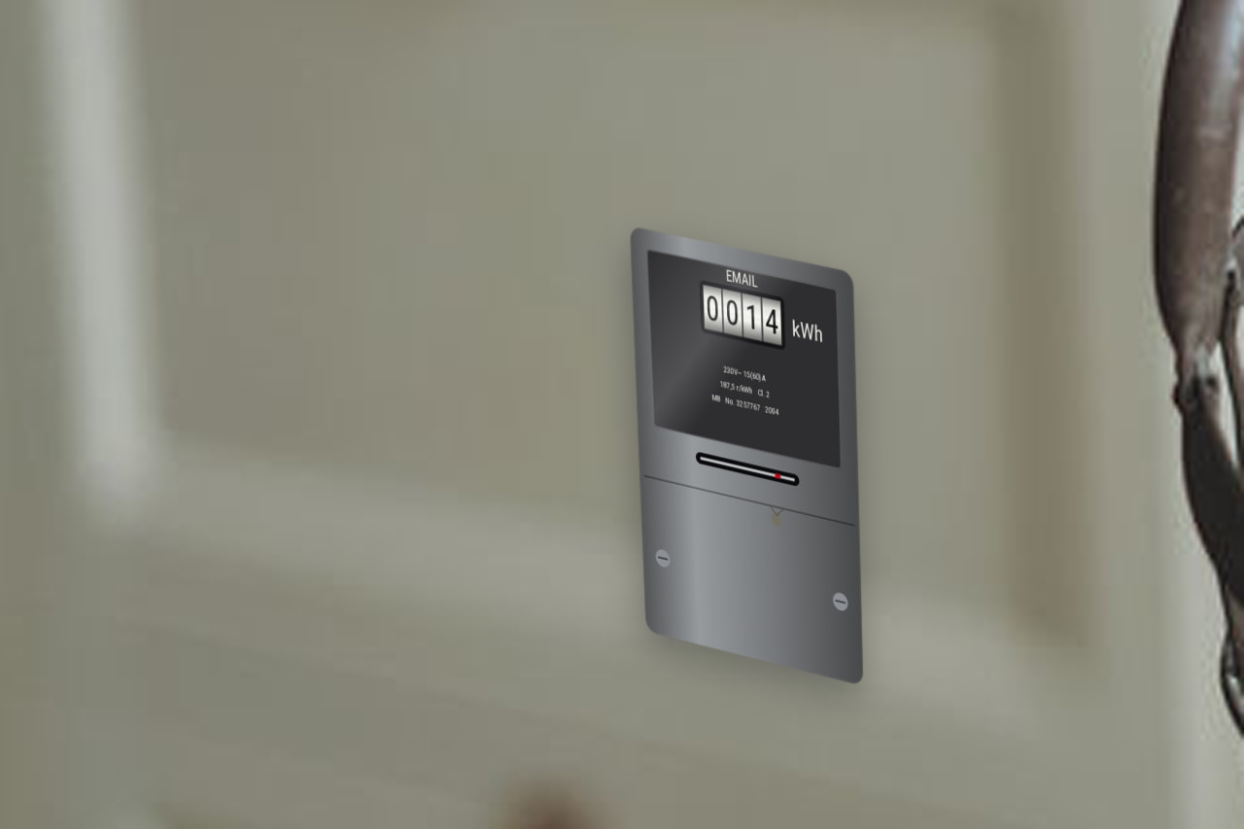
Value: **14** kWh
